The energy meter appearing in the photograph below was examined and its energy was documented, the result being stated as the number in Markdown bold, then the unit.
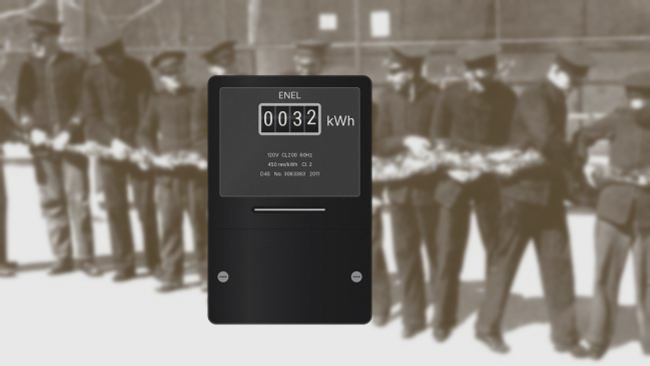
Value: **32** kWh
